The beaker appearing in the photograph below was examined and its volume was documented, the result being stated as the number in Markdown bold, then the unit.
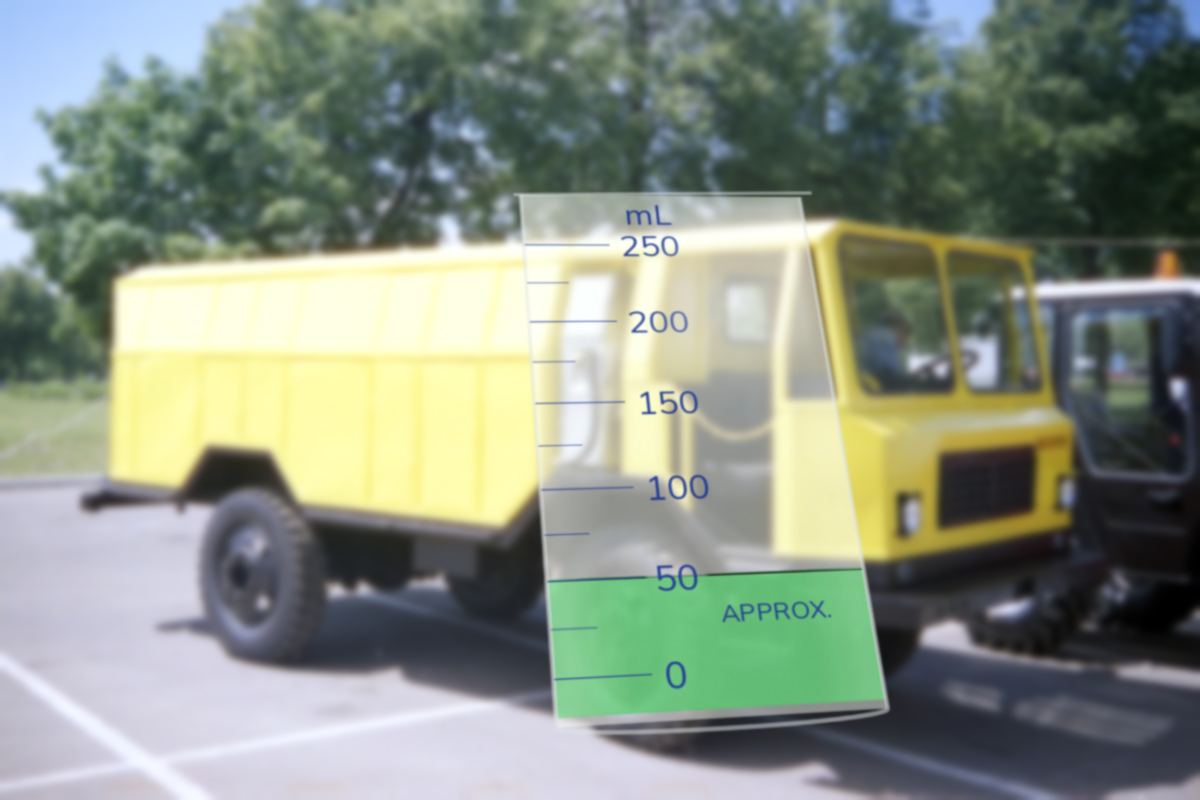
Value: **50** mL
